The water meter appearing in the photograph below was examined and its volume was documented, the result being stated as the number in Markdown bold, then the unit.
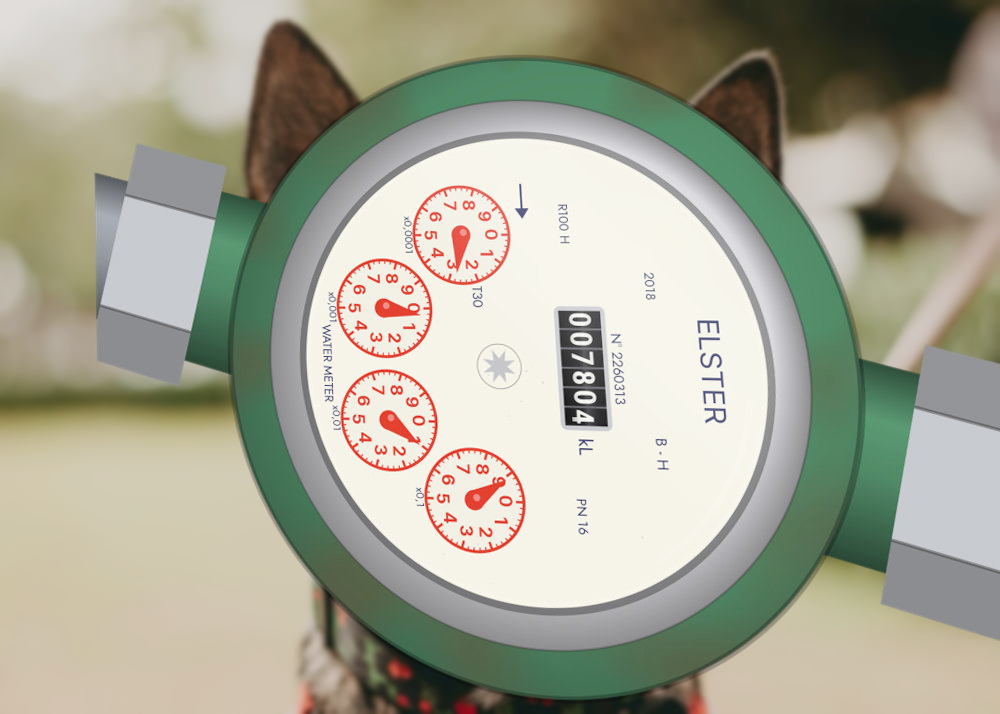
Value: **7803.9102** kL
